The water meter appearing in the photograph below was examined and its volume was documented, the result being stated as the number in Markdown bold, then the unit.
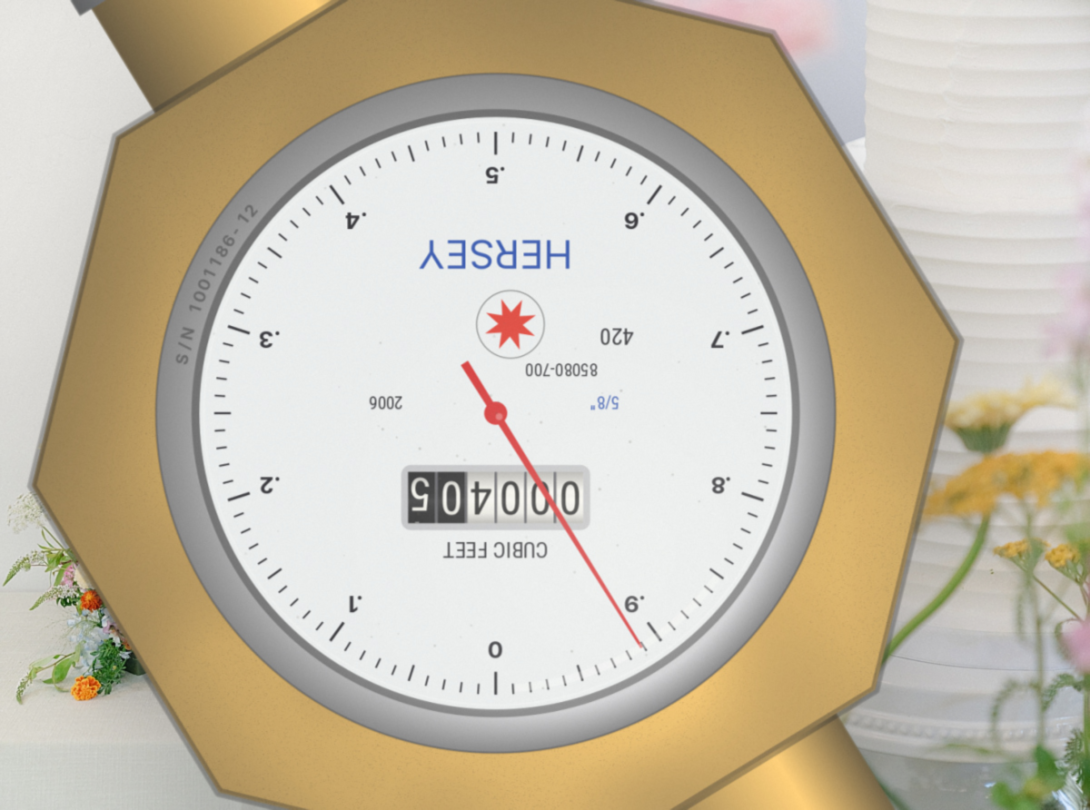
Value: **404.91** ft³
